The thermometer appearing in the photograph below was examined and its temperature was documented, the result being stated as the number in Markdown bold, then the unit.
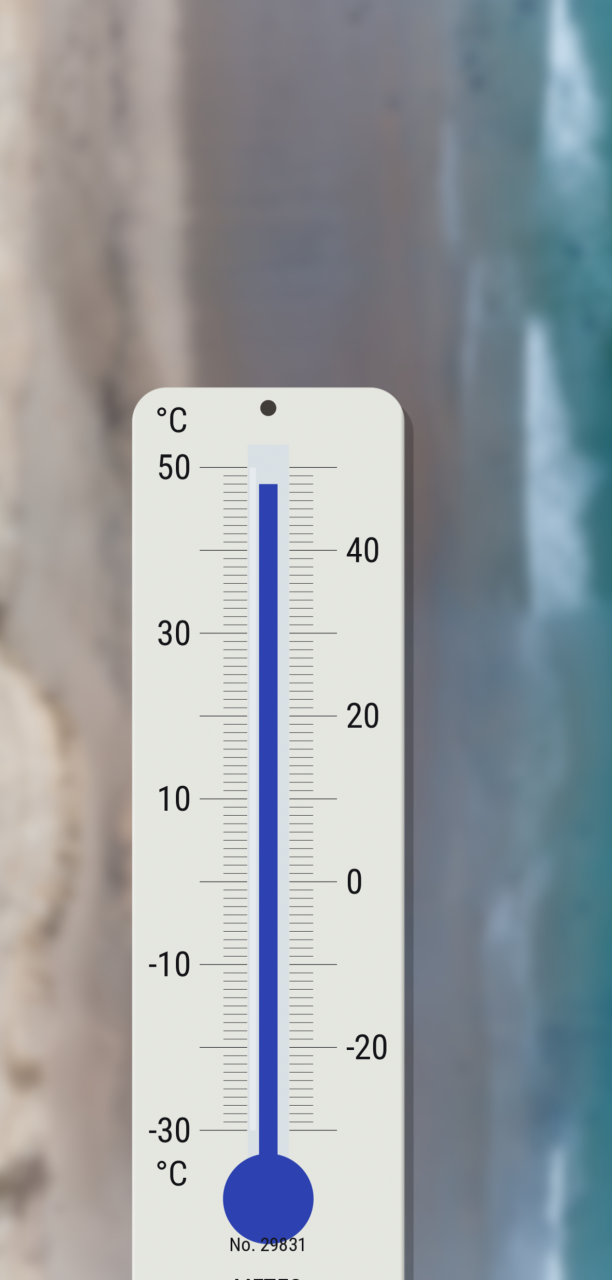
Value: **48** °C
